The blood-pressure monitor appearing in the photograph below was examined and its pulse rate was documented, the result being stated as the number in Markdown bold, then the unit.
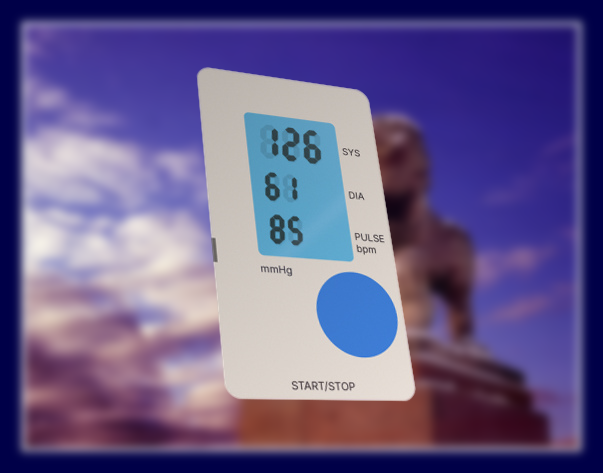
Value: **85** bpm
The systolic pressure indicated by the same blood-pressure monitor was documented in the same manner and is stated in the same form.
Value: **126** mmHg
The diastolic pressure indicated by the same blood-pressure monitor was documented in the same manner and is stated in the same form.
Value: **61** mmHg
